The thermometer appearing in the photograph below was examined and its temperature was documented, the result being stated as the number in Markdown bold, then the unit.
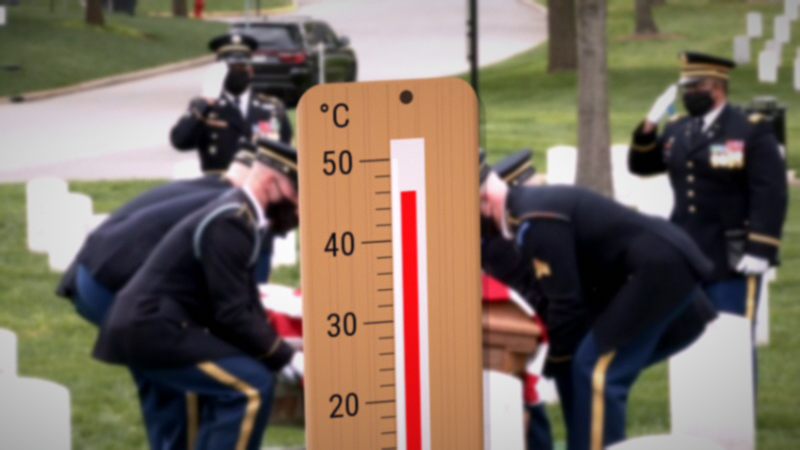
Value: **46** °C
